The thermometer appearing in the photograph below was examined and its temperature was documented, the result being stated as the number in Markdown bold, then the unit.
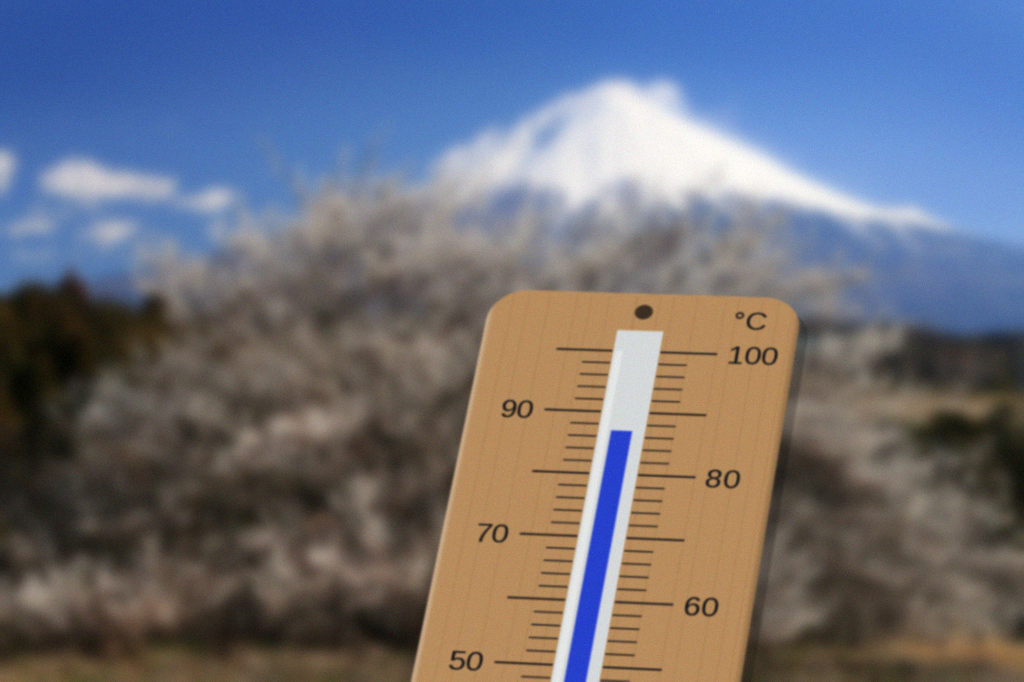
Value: **87** °C
